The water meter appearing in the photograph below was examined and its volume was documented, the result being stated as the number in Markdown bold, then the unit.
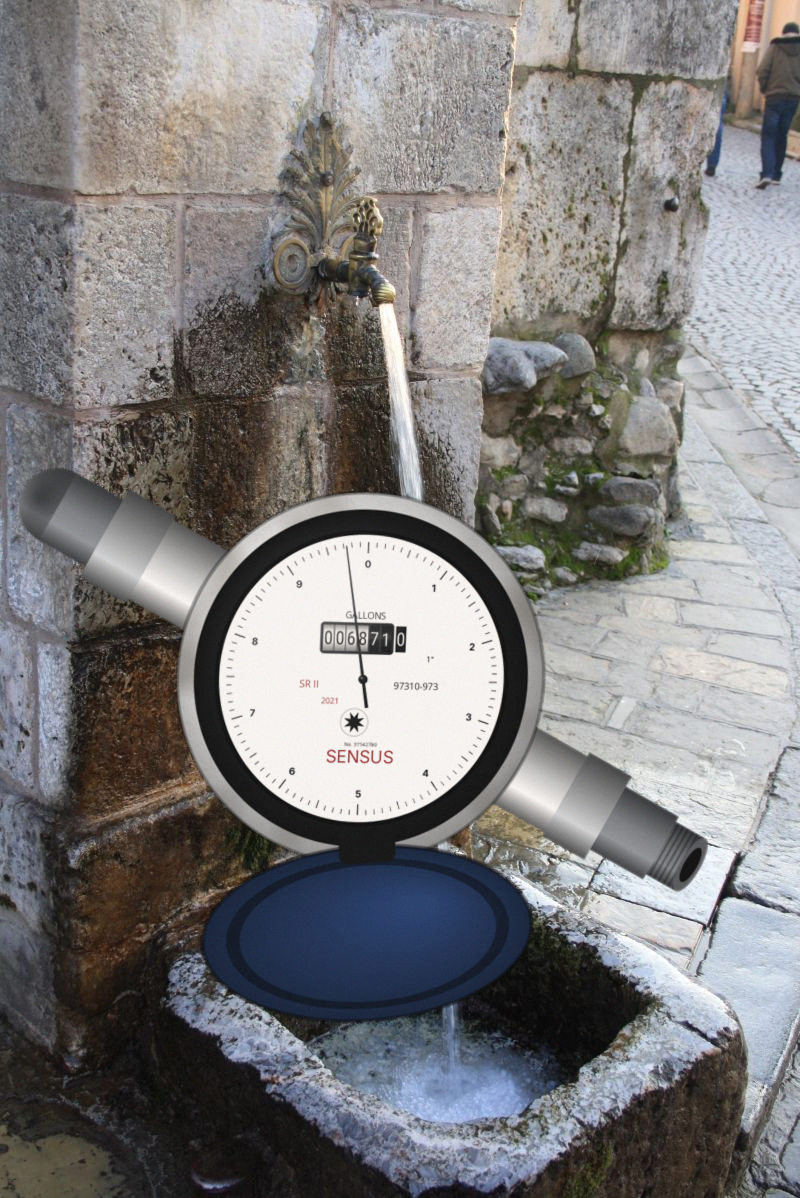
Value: **68709.7** gal
